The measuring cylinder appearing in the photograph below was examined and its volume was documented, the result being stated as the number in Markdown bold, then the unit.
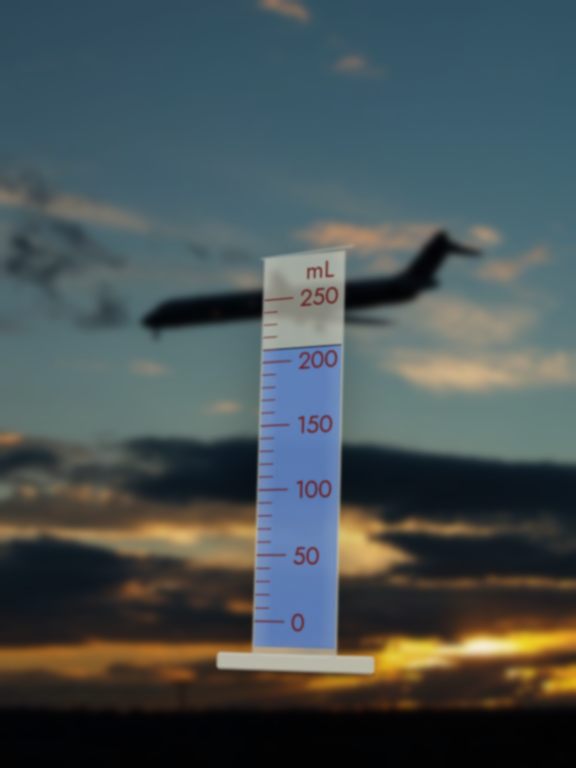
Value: **210** mL
